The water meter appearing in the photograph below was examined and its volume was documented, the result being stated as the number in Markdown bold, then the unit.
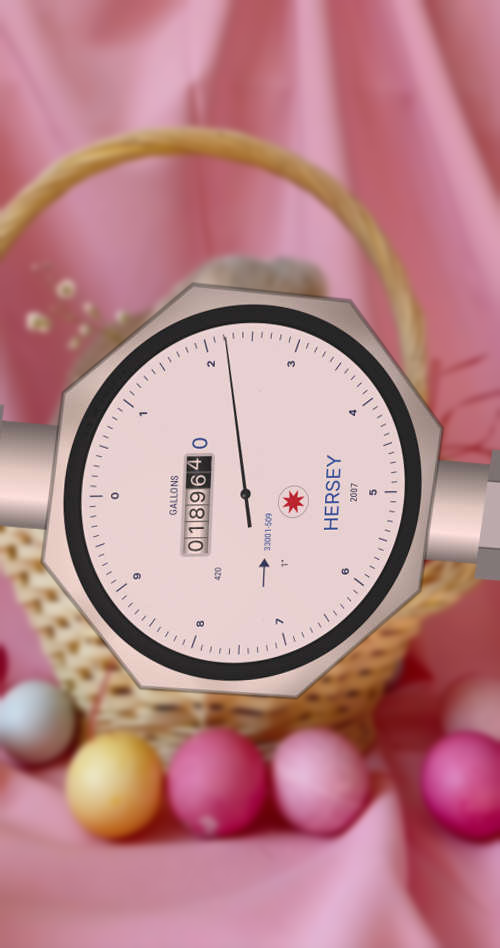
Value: **189642.2** gal
